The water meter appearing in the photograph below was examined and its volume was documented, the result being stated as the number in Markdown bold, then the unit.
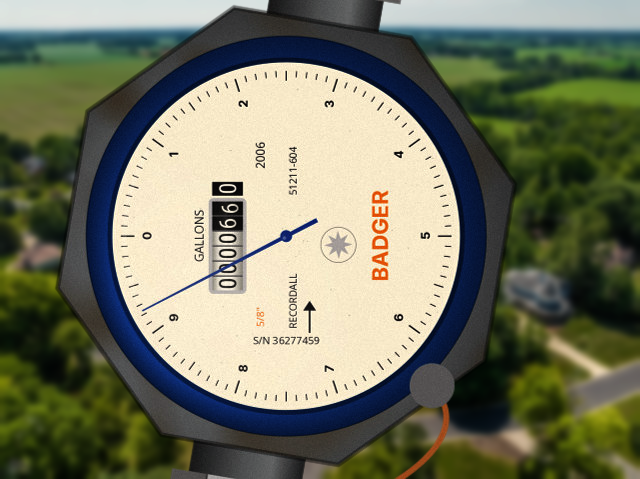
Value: **659.2** gal
